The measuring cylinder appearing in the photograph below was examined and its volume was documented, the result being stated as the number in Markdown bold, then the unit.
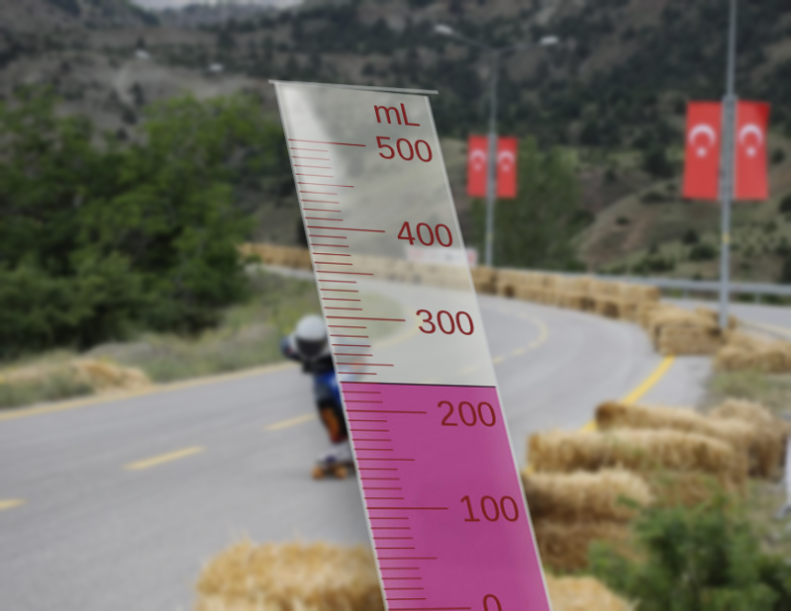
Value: **230** mL
